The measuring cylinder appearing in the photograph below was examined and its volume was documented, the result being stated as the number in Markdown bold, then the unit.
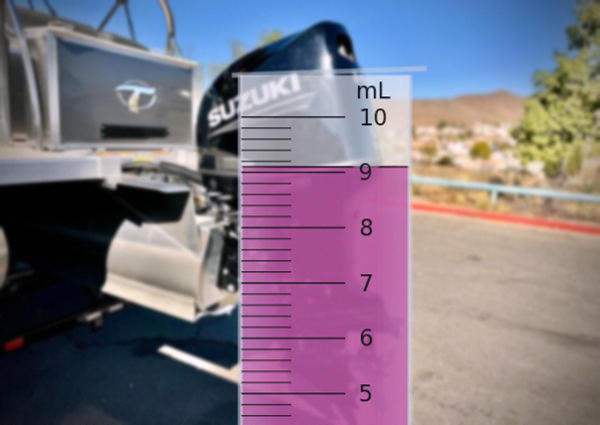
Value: **9.1** mL
